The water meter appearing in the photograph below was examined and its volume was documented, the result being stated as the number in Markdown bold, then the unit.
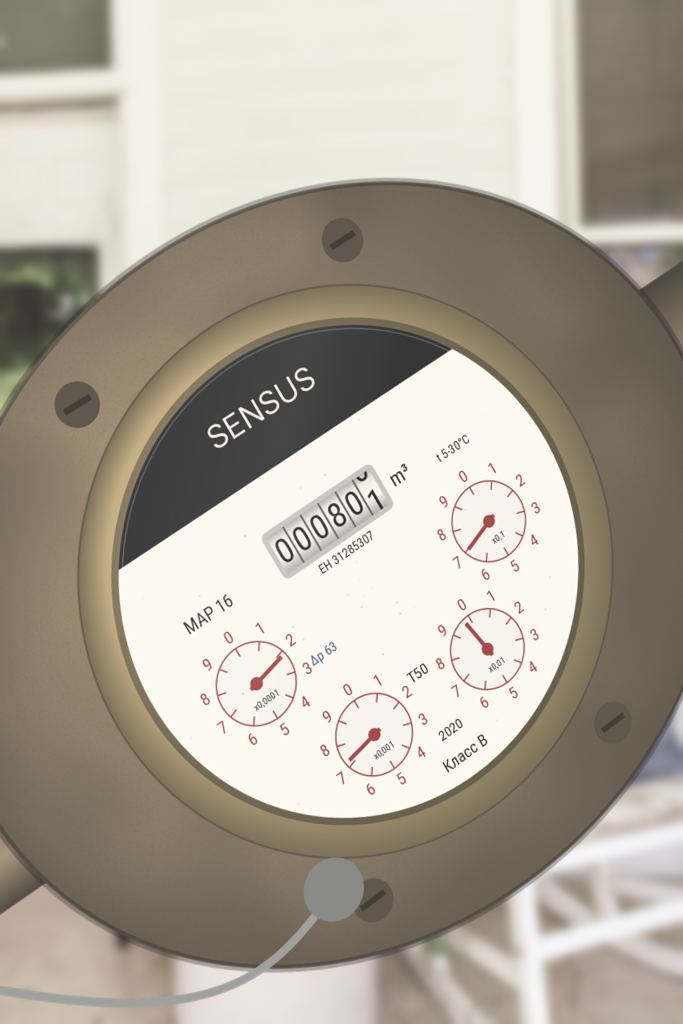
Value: **800.6972** m³
